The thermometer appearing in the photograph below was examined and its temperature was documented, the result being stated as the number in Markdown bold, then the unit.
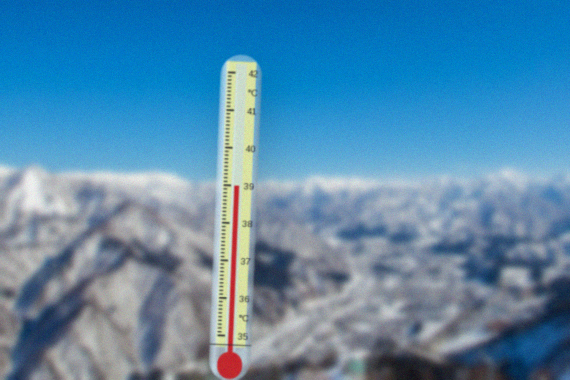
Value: **39** °C
